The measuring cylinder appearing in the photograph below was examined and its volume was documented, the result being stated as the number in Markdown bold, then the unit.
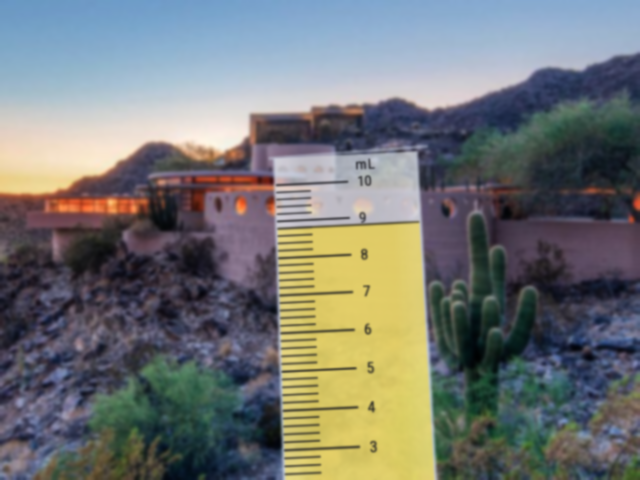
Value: **8.8** mL
